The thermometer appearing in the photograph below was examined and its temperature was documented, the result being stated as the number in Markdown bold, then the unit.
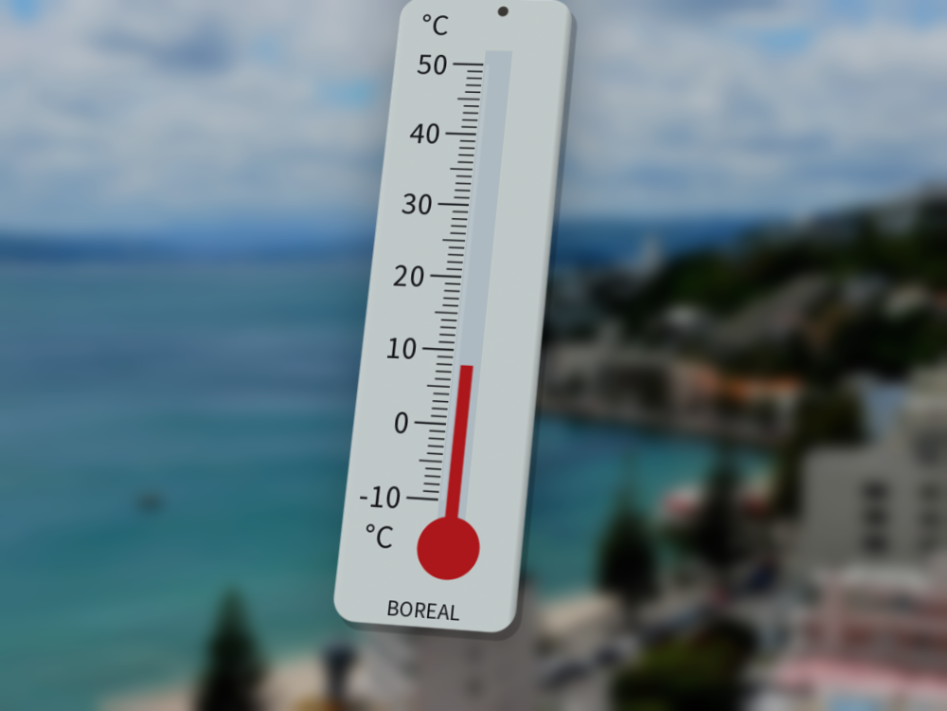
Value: **8** °C
